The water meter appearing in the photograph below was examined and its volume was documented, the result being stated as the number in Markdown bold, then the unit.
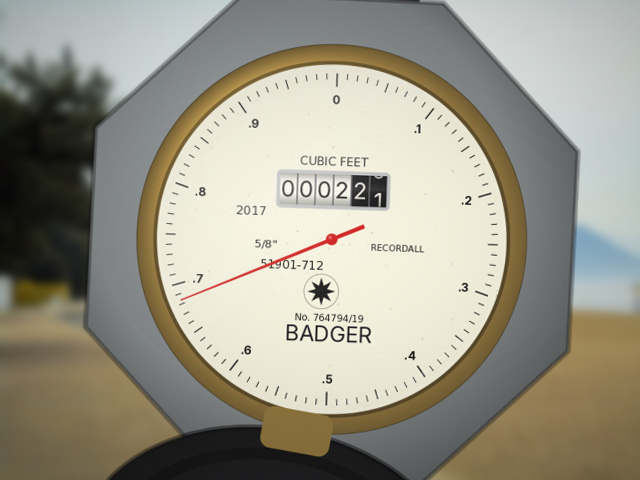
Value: **220.68** ft³
